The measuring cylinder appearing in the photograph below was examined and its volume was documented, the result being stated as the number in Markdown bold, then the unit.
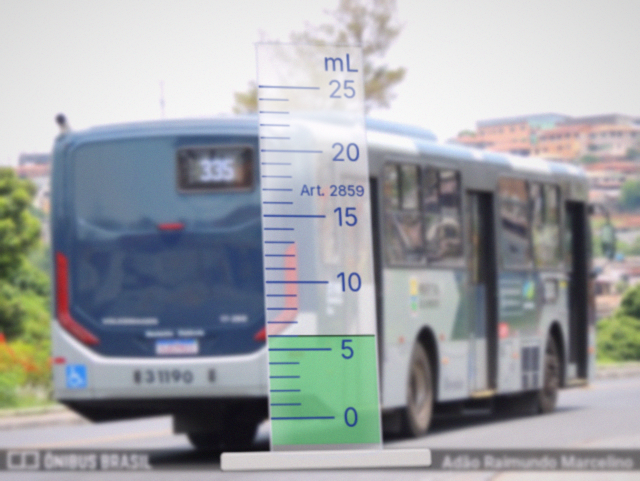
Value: **6** mL
